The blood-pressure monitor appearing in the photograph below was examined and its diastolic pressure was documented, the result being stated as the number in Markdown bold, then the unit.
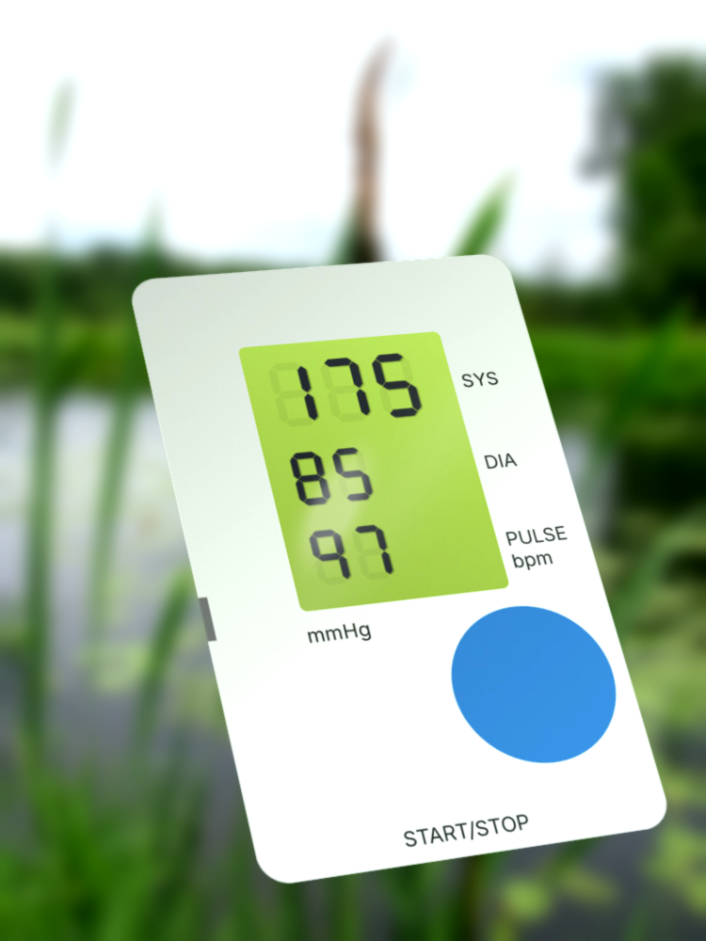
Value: **85** mmHg
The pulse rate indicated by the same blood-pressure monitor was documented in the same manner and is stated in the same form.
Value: **97** bpm
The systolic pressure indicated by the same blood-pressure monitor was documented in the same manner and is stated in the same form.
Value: **175** mmHg
